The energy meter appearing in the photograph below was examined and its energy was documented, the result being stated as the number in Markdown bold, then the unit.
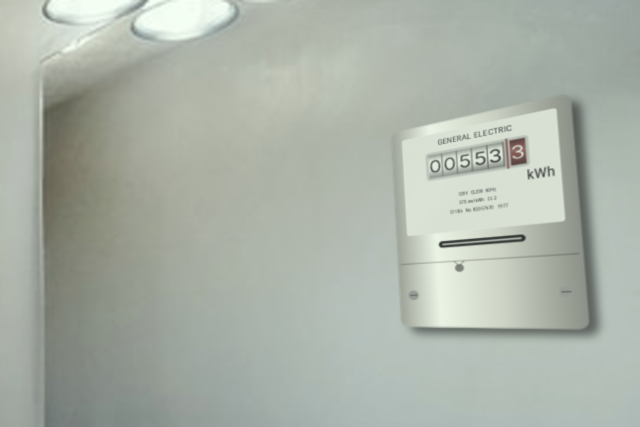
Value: **553.3** kWh
